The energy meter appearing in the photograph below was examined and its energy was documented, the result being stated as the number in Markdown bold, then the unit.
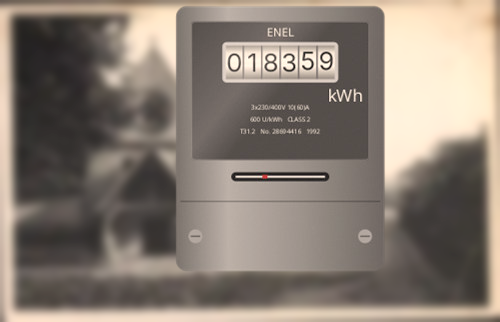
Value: **18359** kWh
